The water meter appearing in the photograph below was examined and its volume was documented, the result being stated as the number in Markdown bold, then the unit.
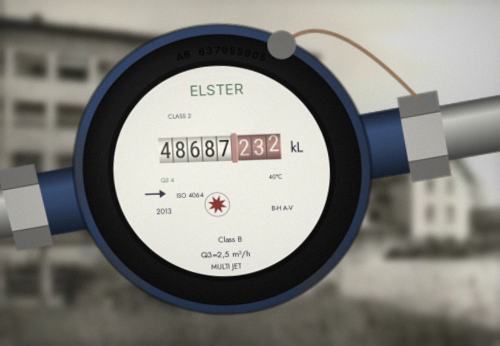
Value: **48687.232** kL
